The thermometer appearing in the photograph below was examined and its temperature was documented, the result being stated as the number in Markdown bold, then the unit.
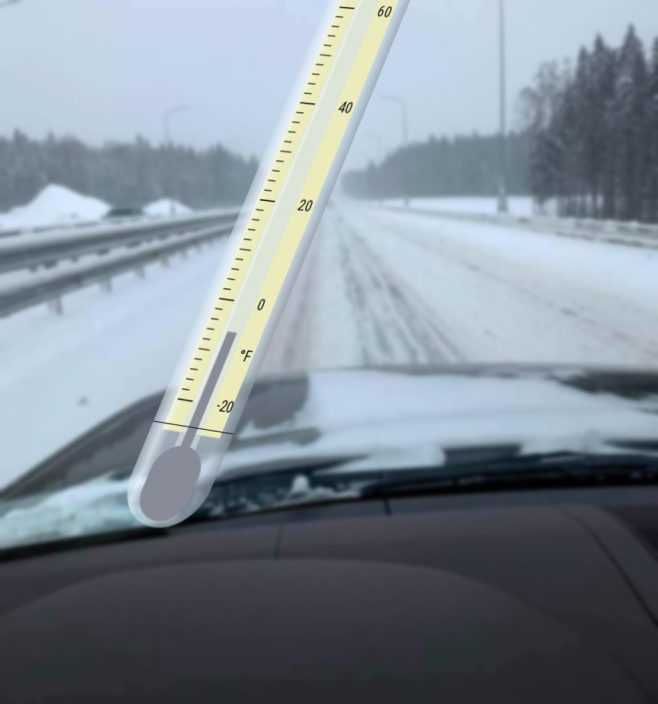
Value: **-6** °F
